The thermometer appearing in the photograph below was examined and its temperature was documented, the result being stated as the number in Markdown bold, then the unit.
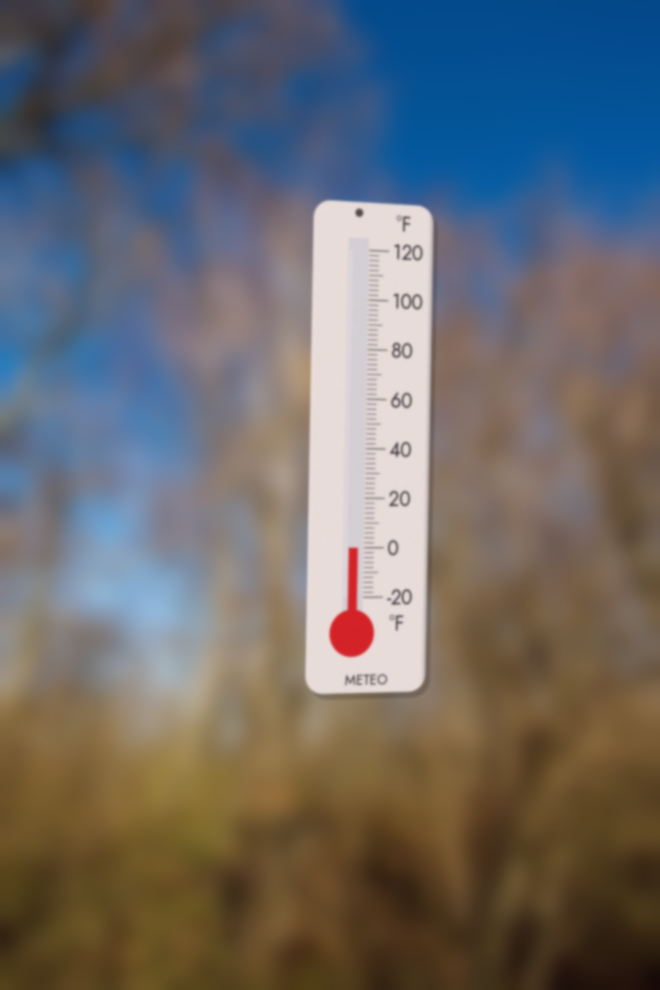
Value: **0** °F
